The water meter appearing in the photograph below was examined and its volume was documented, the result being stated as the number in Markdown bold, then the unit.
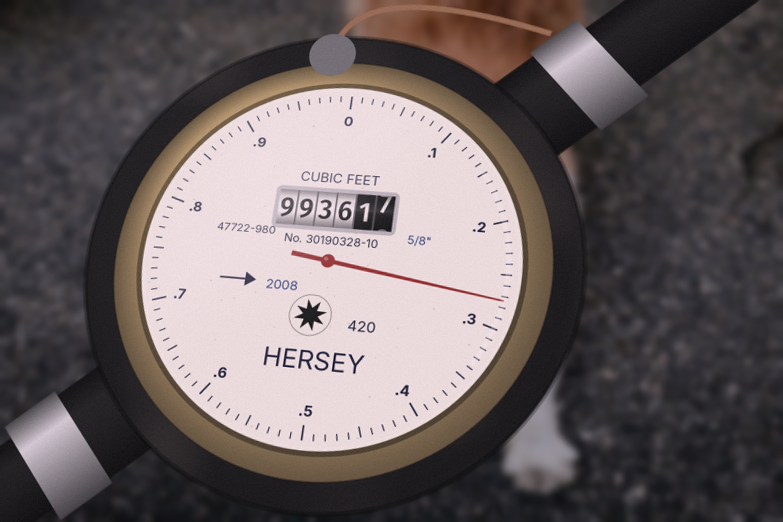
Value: **993617.27** ft³
